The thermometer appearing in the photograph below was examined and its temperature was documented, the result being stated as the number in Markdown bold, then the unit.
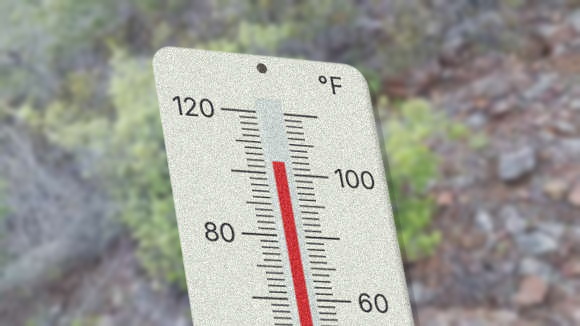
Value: **104** °F
